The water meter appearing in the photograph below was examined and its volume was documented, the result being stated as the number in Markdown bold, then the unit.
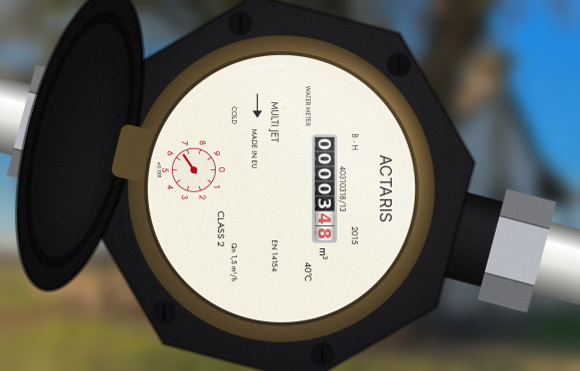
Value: **3.486** m³
